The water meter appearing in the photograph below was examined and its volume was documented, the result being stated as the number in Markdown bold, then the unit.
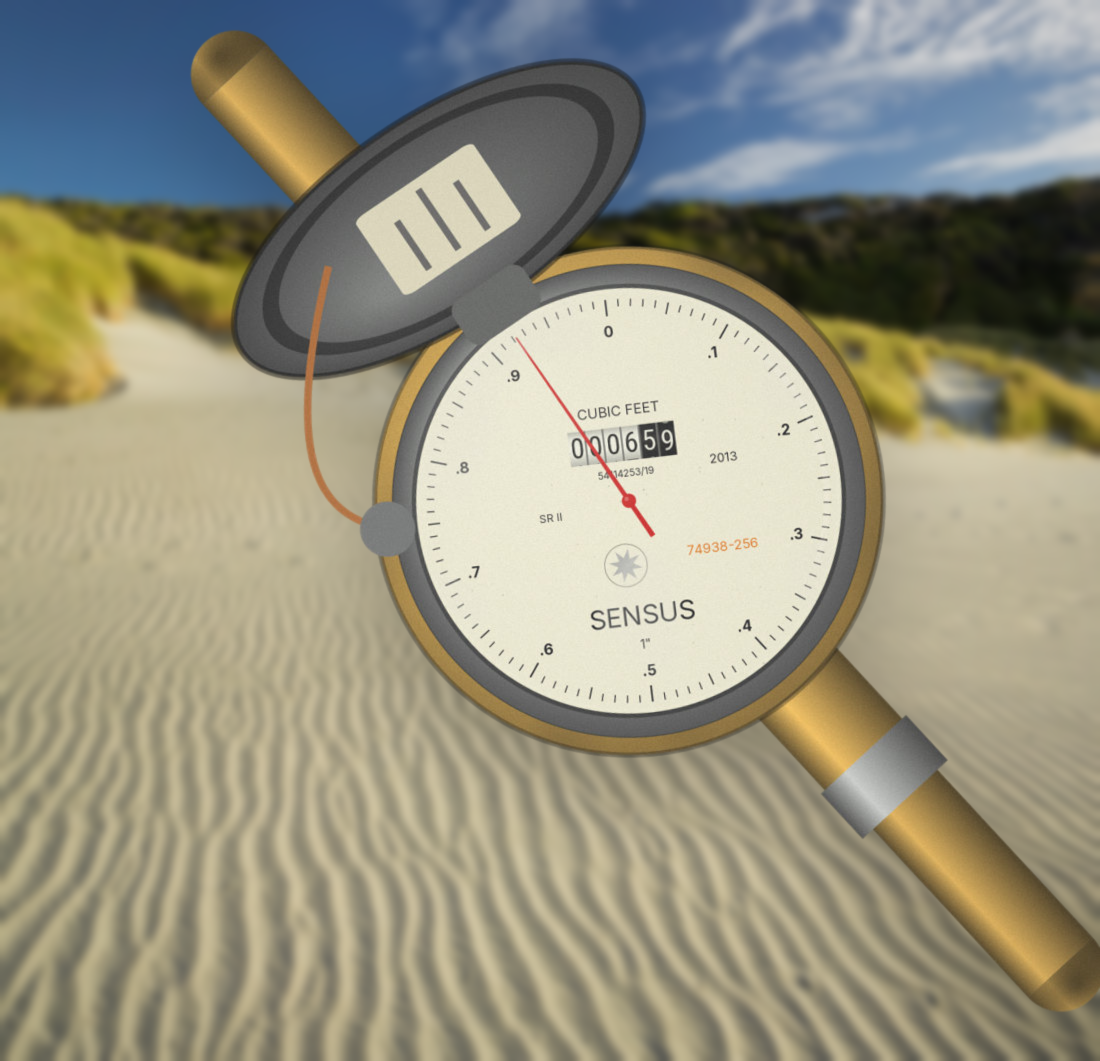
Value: **658.92** ft³
